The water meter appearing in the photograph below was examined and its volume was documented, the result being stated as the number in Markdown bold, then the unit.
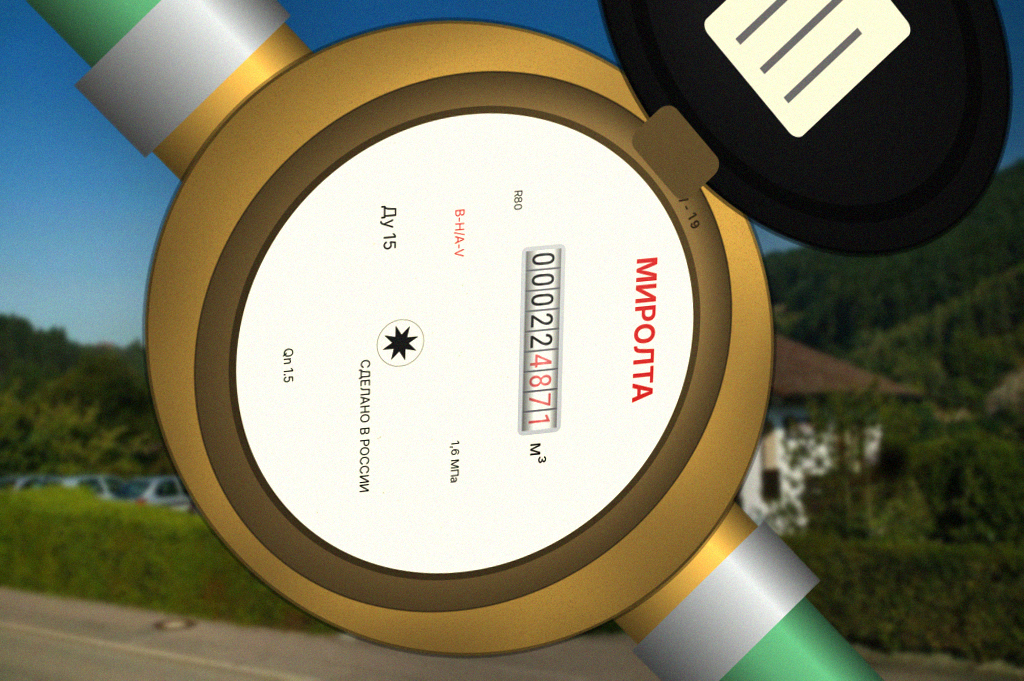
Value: **22.4871** m³
